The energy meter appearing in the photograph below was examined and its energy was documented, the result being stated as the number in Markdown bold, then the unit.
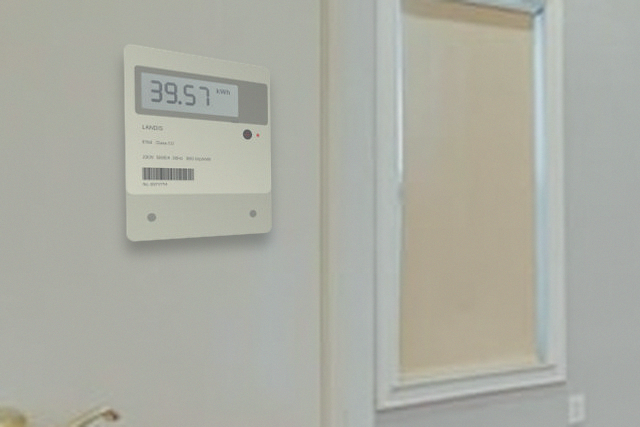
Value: **39.57** kWh
